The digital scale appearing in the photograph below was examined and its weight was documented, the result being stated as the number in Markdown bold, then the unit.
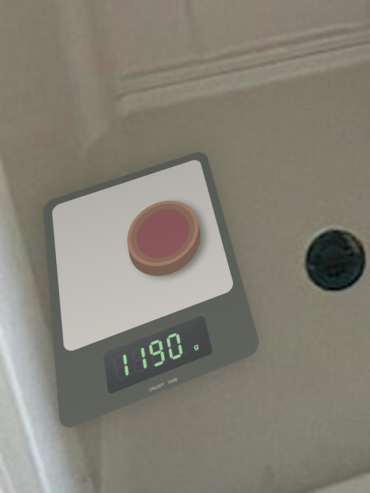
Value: **1190** g
